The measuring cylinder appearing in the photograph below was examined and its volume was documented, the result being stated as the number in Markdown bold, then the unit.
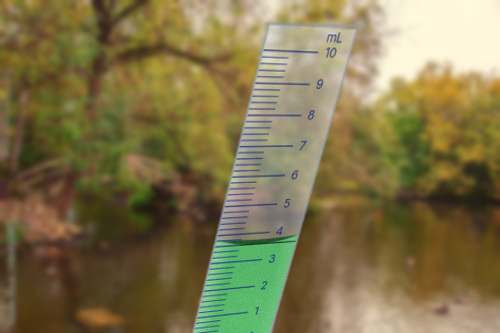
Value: **3.6** mL
